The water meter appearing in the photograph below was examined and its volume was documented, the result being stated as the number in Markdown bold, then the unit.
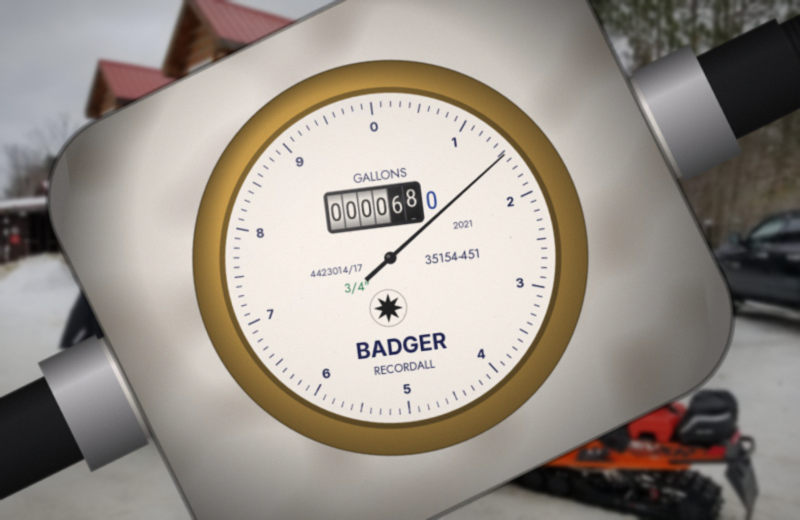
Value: **681.5** gal
